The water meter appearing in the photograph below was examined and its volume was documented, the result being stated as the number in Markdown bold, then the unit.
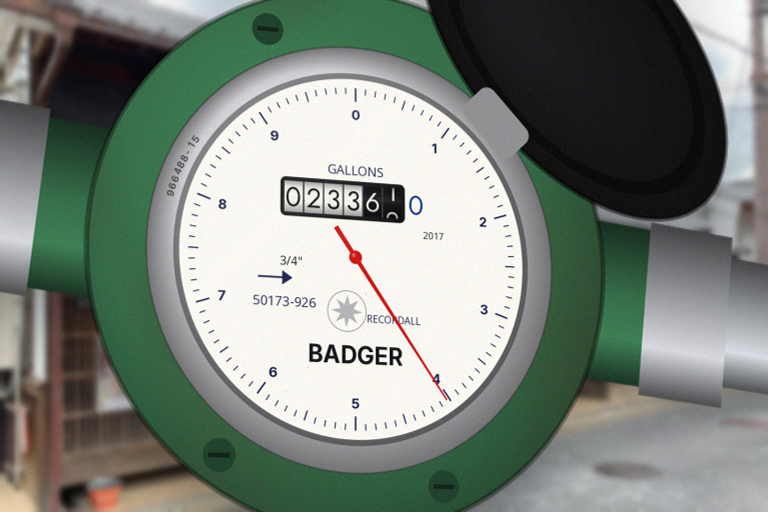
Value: **233614.0** gal
